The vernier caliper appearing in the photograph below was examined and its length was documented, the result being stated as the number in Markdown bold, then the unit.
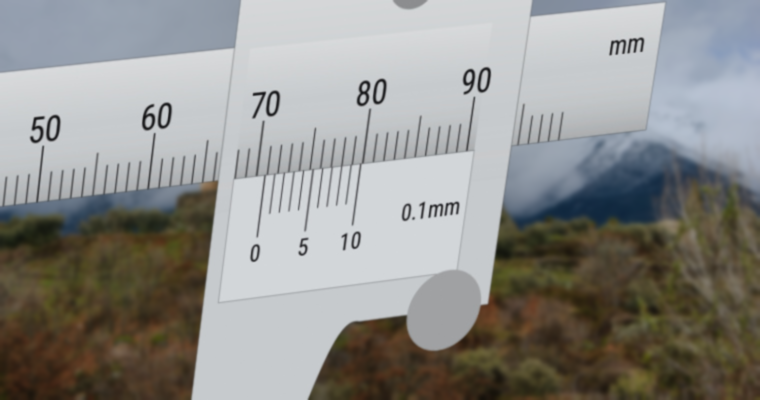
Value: **70.8** mm
